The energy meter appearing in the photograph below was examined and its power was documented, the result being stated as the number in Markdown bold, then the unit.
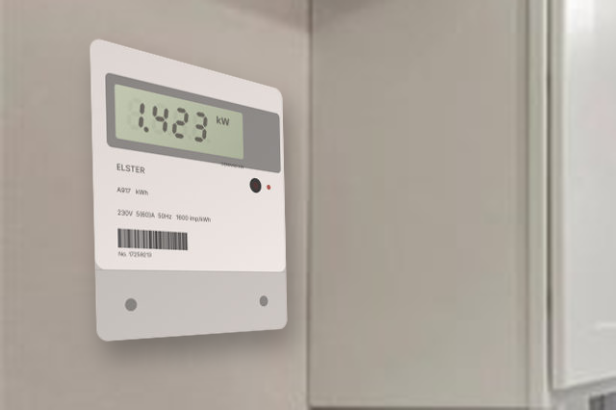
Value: **1.423** kW
